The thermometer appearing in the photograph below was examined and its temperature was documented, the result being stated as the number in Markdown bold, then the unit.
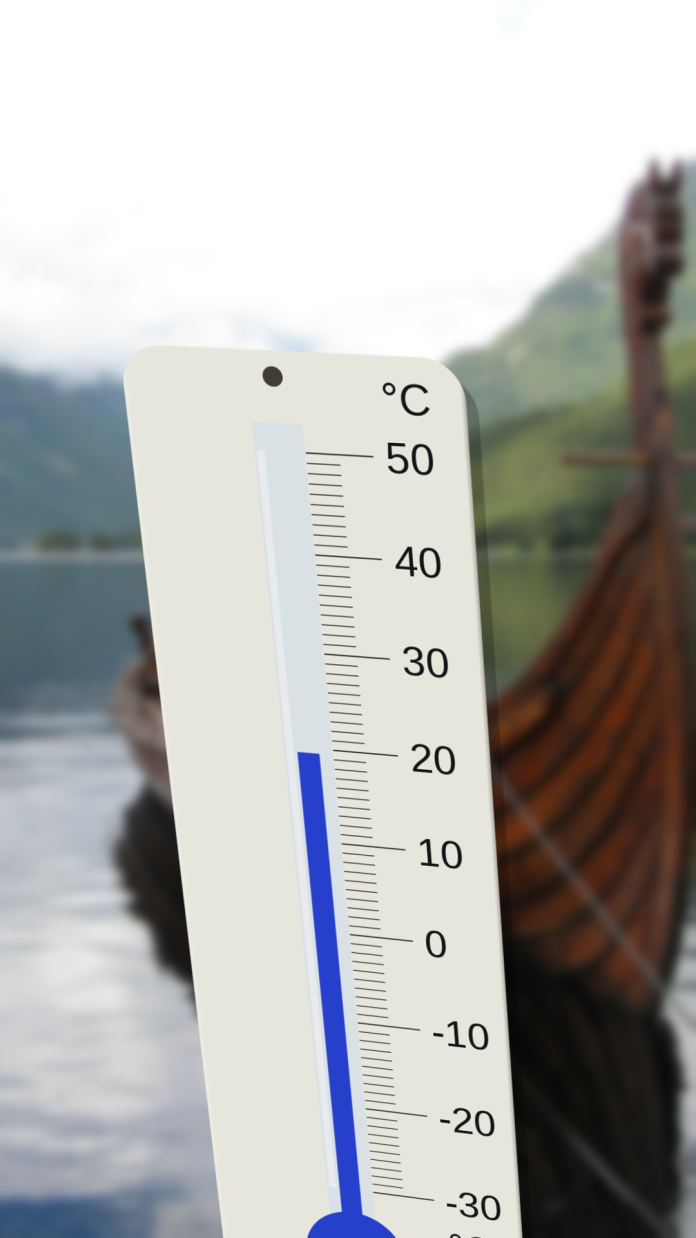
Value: **19.5** °C
